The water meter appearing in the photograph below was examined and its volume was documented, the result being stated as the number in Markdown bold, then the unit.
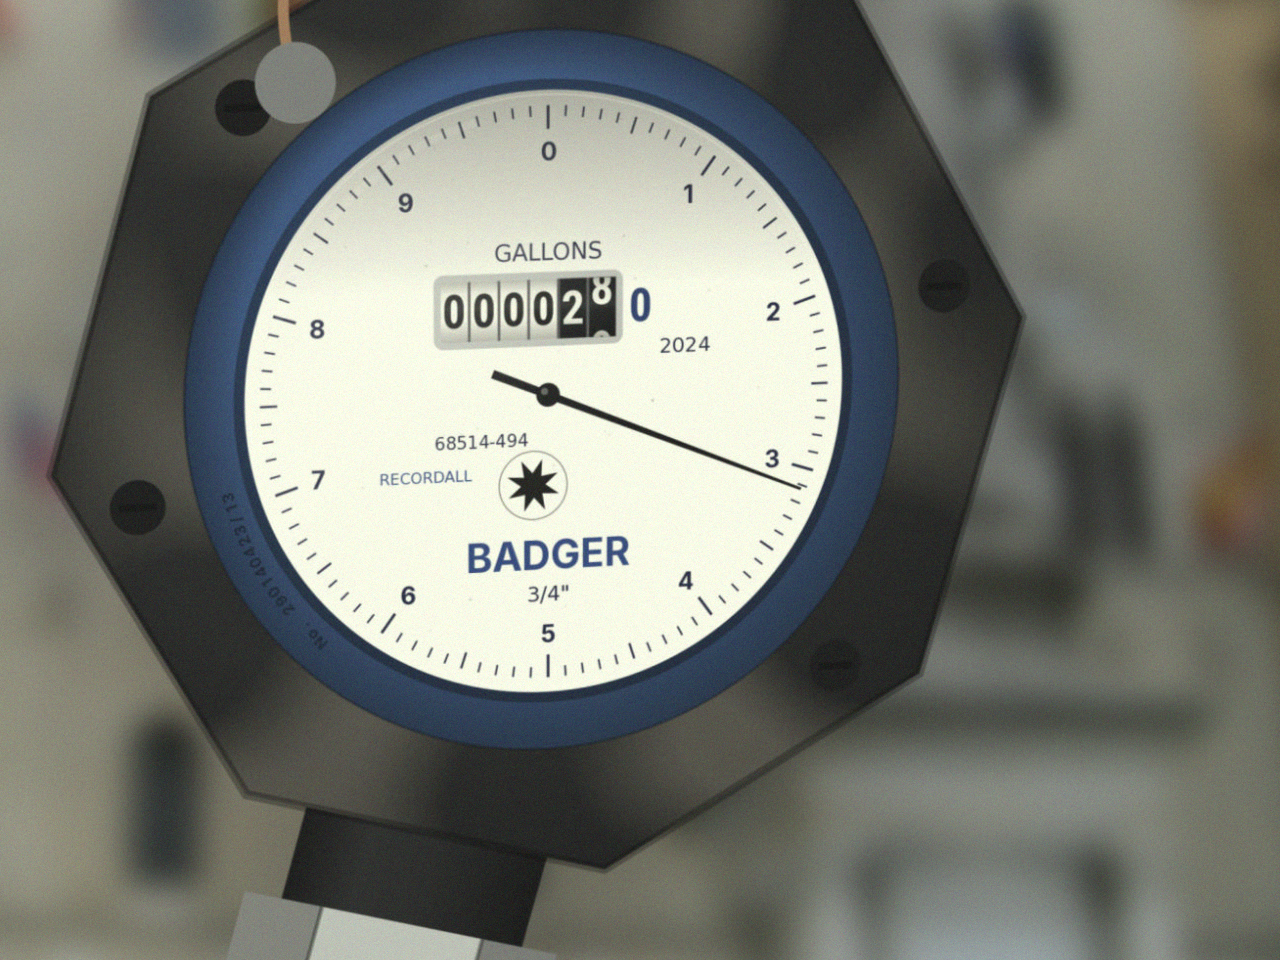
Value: **283.1** gal
